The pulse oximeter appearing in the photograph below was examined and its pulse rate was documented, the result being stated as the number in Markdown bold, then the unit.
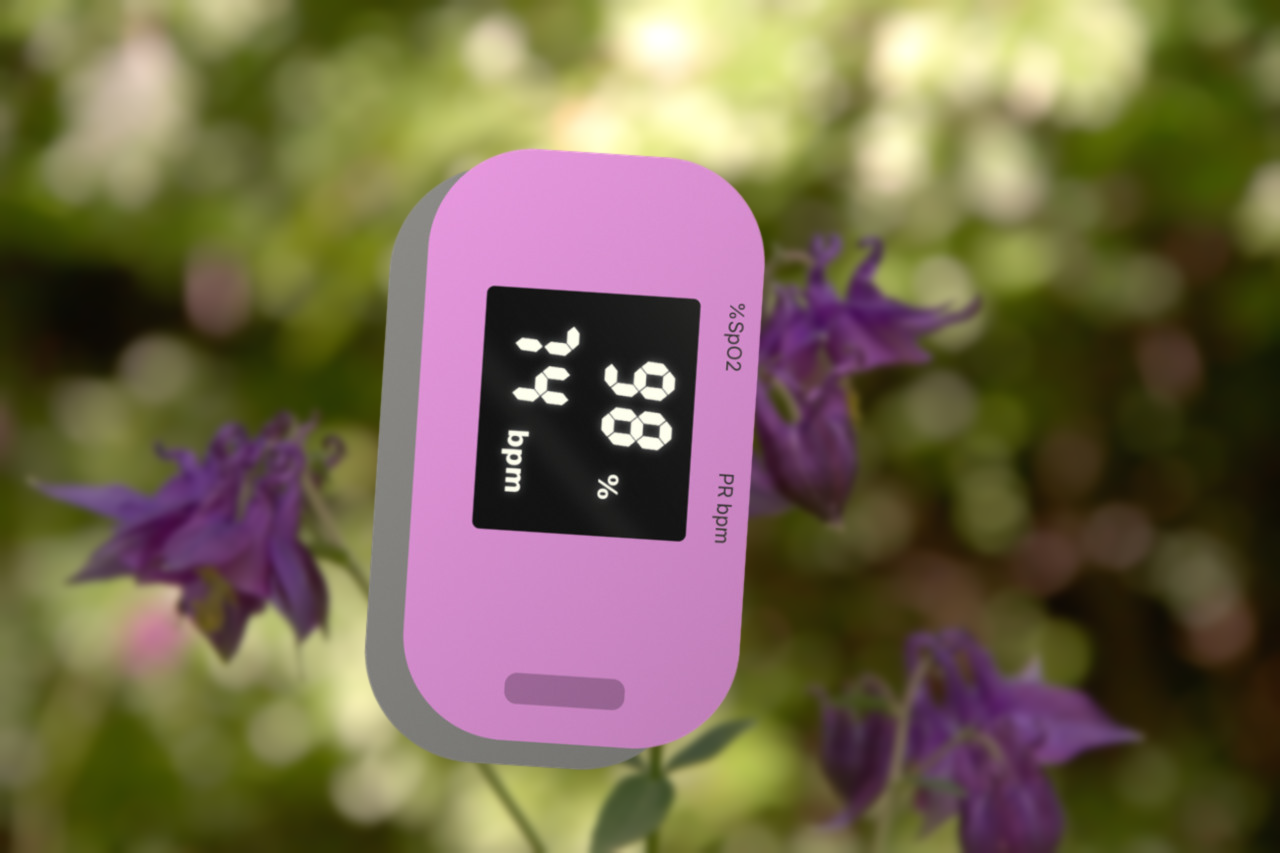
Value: **74** bpm
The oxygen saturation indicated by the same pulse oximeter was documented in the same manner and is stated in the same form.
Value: **98** %
